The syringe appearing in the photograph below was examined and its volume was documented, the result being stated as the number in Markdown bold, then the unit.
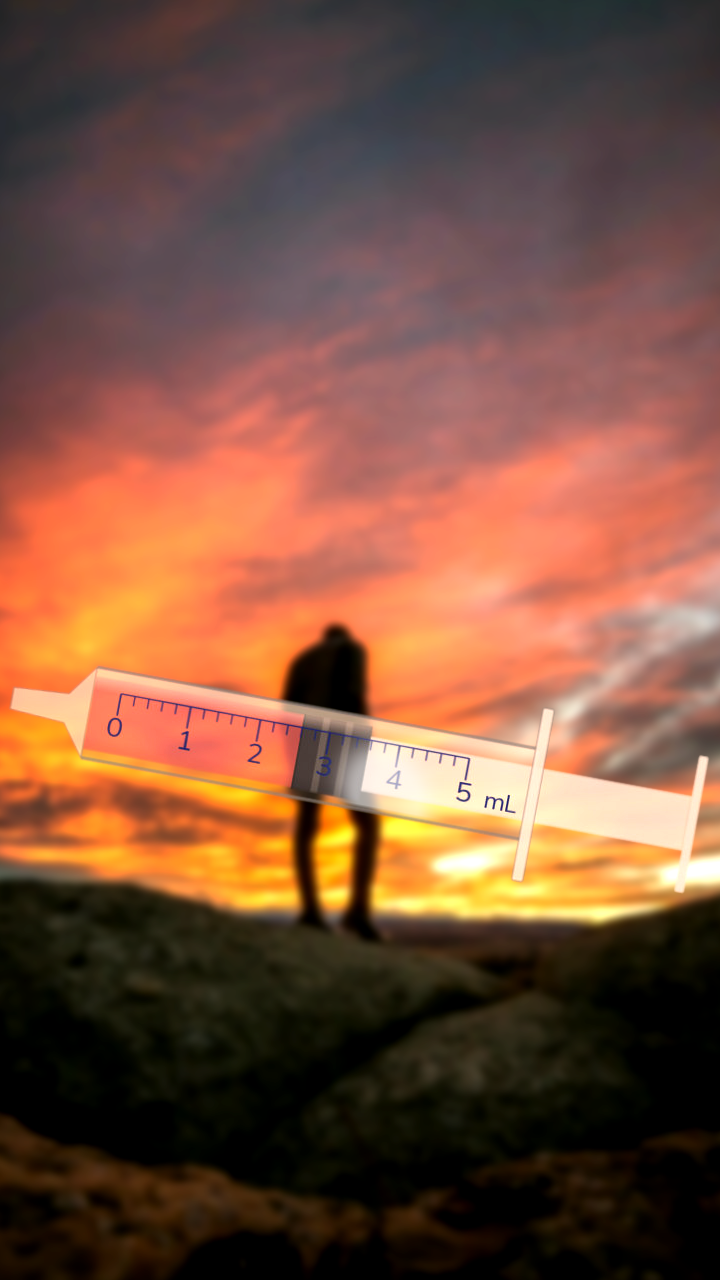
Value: **2.6** mL
